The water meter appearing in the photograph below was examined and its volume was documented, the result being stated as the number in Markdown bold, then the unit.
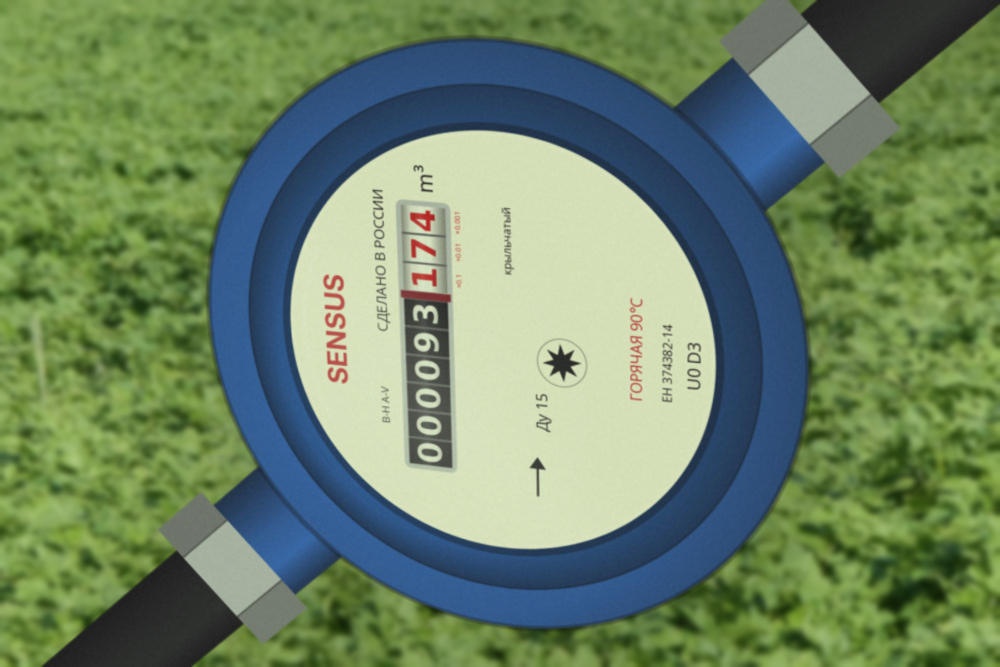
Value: **93.174** m³
